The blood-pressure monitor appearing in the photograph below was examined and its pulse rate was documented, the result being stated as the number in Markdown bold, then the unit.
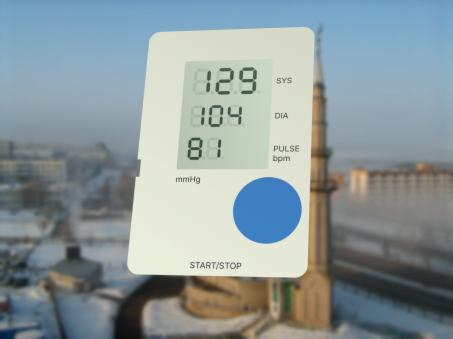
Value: **81** bpm
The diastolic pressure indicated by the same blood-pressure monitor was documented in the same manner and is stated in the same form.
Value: **104** mmHg
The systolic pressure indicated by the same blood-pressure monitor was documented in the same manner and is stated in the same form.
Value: **129** mmHg
